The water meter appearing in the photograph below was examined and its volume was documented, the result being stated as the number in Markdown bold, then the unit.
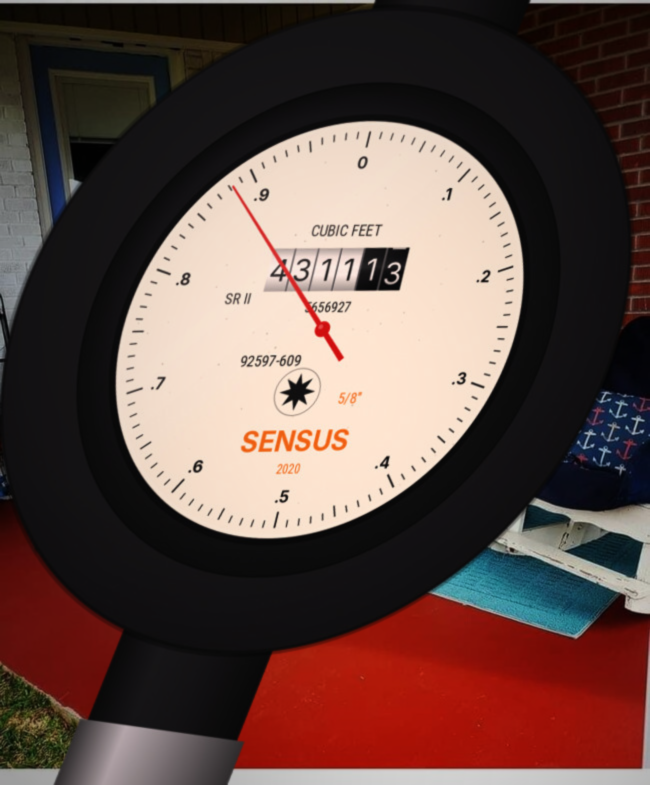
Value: **431112.88** ft³
